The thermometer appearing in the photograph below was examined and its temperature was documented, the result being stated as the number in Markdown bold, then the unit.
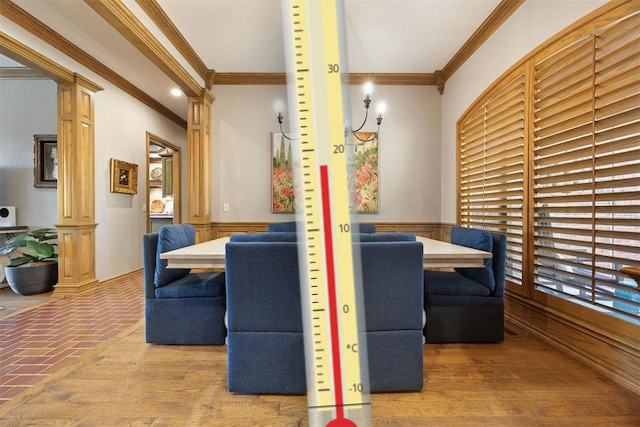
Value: **18** °C
